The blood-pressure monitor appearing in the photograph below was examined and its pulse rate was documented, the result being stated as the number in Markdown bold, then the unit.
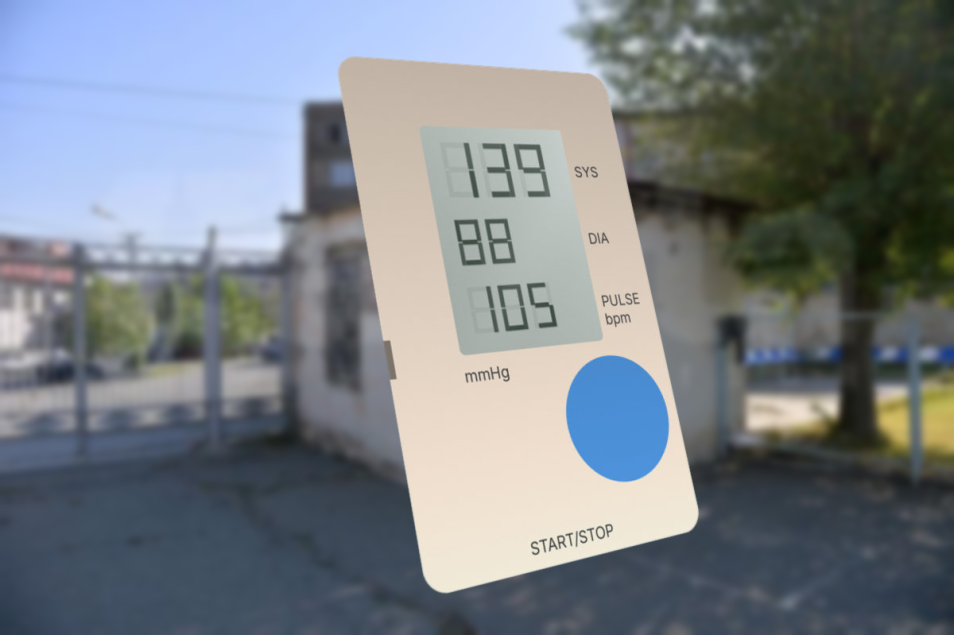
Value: **105** bpm
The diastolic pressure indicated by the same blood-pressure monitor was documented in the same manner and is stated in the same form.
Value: **88** mmHg
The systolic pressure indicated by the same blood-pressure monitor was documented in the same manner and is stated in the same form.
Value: **139** mmHg
